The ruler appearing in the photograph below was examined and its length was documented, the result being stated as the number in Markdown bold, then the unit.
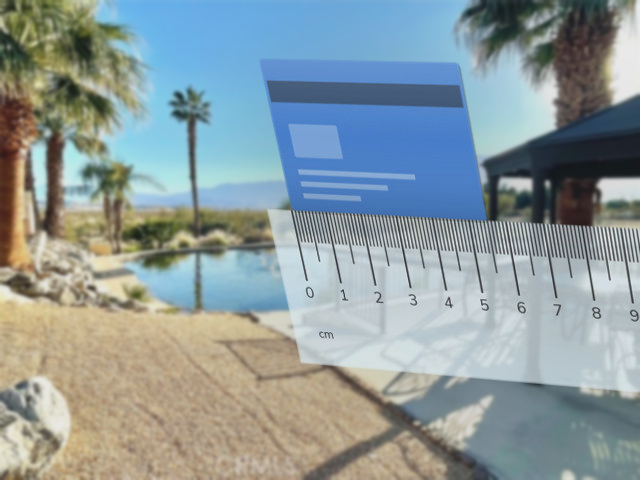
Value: **5.5** cm
